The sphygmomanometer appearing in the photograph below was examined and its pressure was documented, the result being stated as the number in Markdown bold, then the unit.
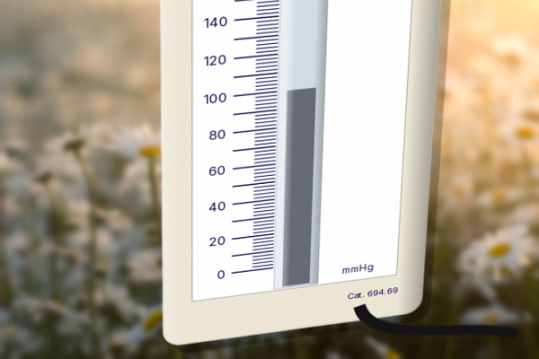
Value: **100** mmHg
